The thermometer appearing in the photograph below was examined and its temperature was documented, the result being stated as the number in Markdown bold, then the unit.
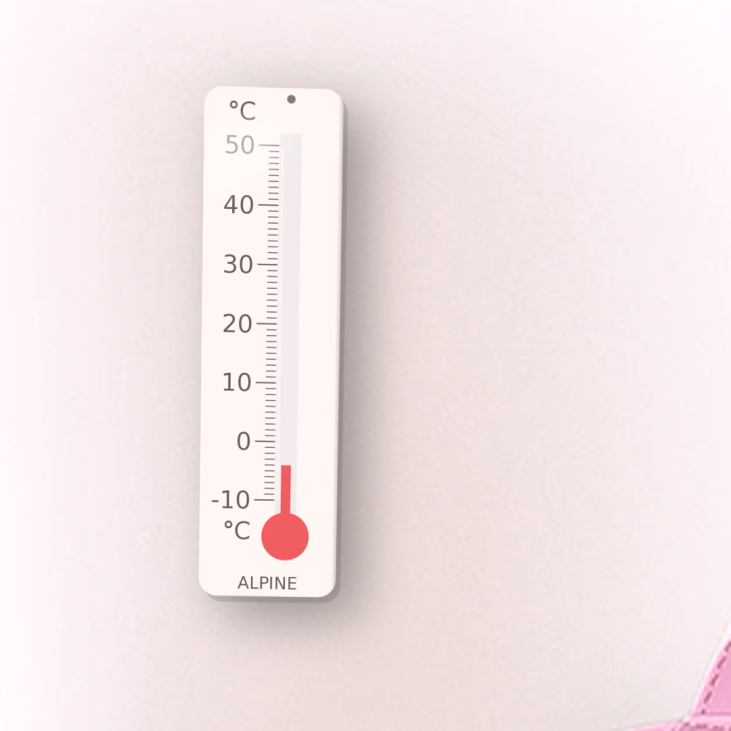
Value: **-4** °C
